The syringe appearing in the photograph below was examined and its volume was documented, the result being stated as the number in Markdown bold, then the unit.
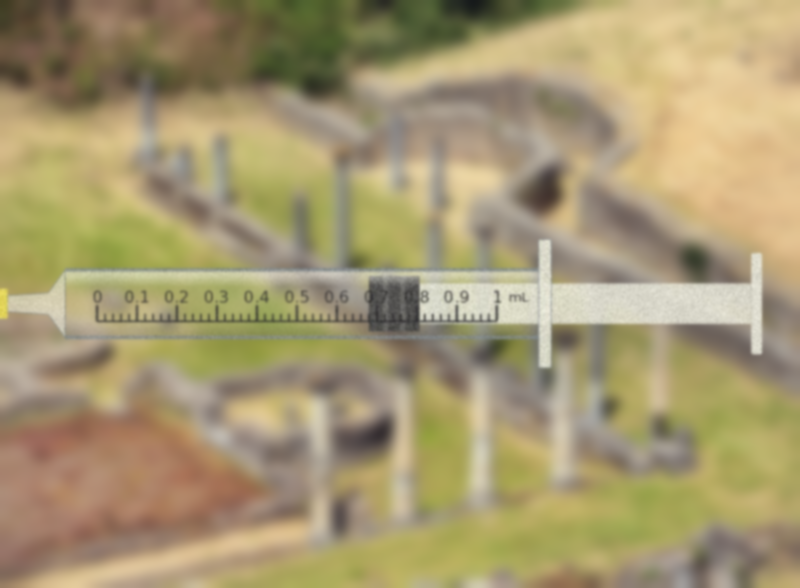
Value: **0.68** mL
